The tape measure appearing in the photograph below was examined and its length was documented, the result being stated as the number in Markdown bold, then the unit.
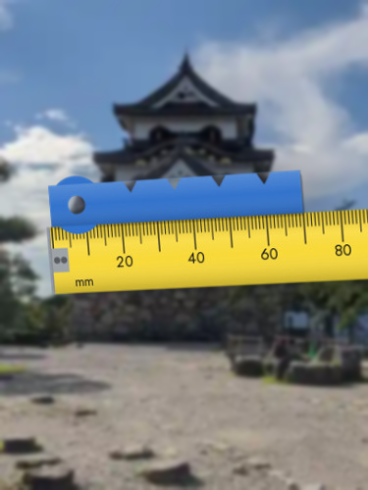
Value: **70** mm
